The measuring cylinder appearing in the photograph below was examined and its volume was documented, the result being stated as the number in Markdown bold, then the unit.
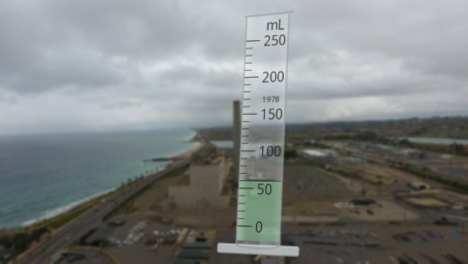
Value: **60** mL
